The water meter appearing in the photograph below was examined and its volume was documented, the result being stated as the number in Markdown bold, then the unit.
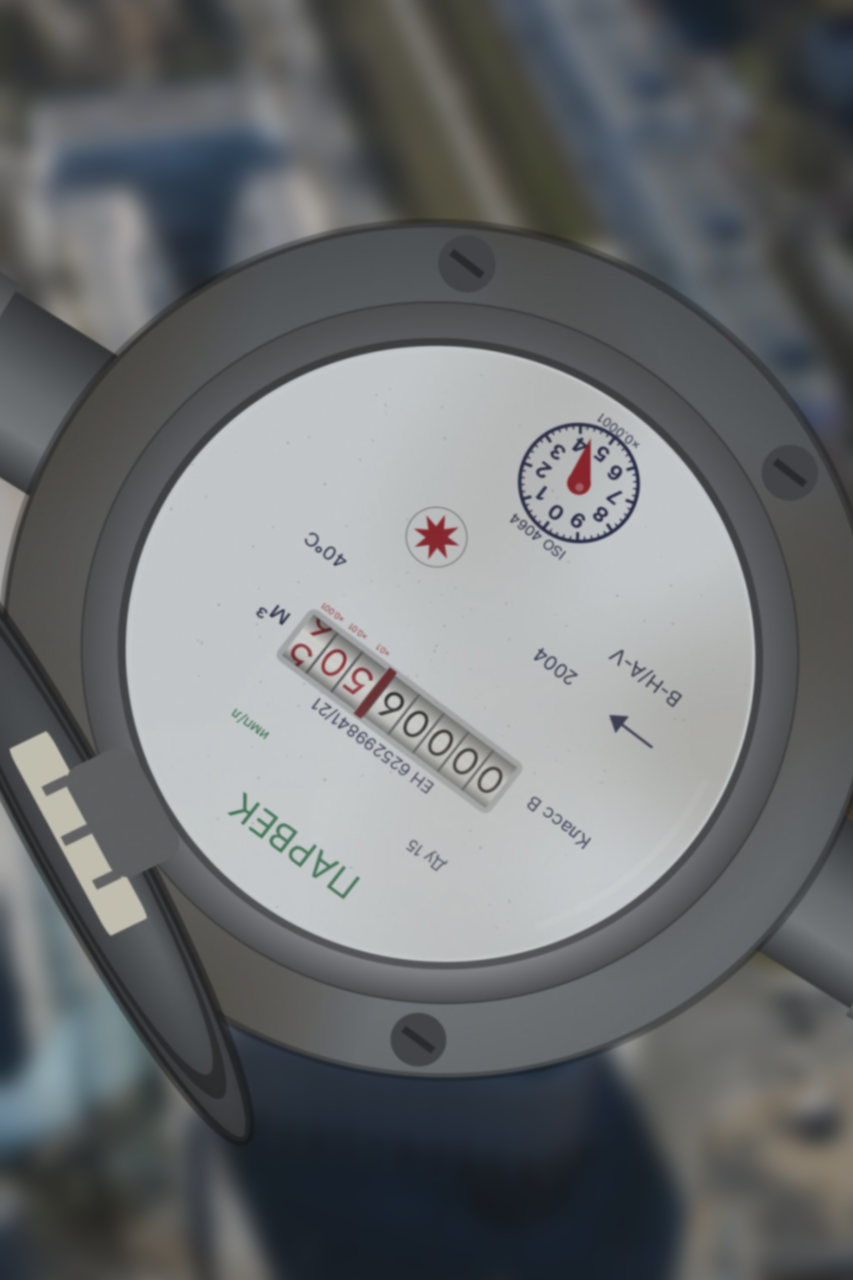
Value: **6.5054** m³
